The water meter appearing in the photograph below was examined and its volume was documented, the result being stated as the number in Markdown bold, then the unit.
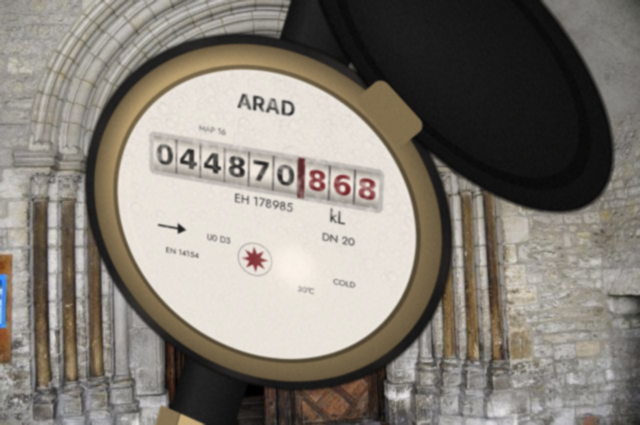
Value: **44870.868** kL
